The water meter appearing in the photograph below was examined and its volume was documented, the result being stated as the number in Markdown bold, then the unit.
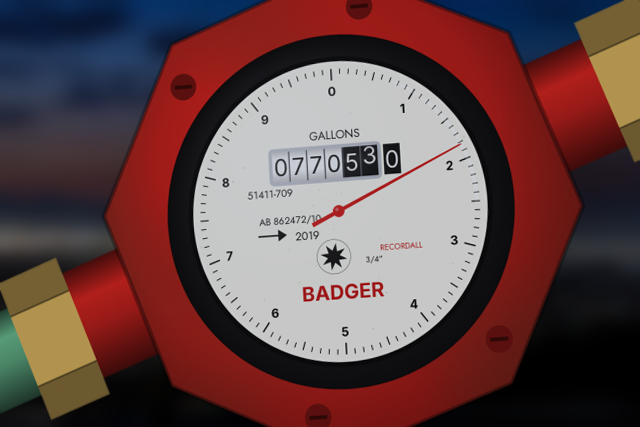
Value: **770531.8** gal
